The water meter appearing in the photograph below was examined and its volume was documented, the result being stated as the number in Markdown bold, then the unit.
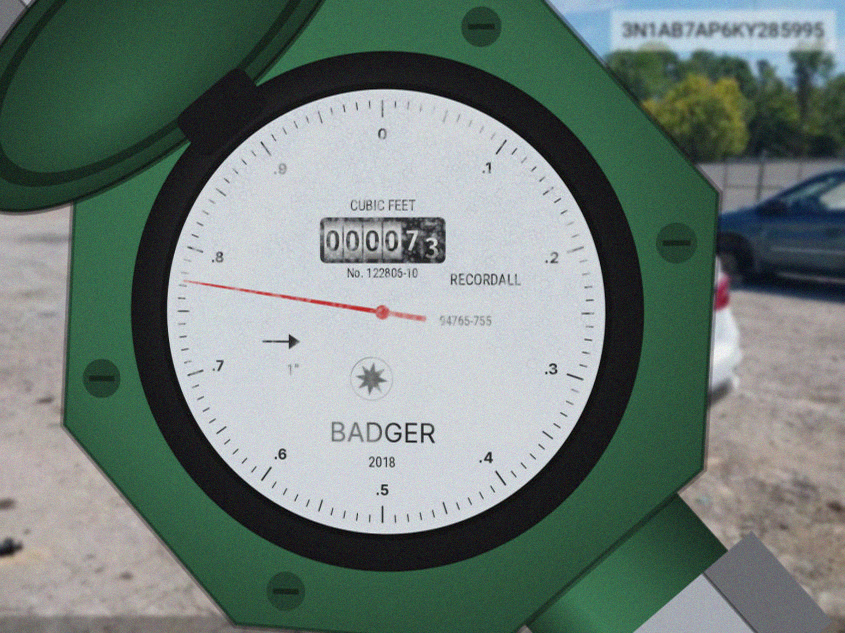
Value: **72.77** ft³
